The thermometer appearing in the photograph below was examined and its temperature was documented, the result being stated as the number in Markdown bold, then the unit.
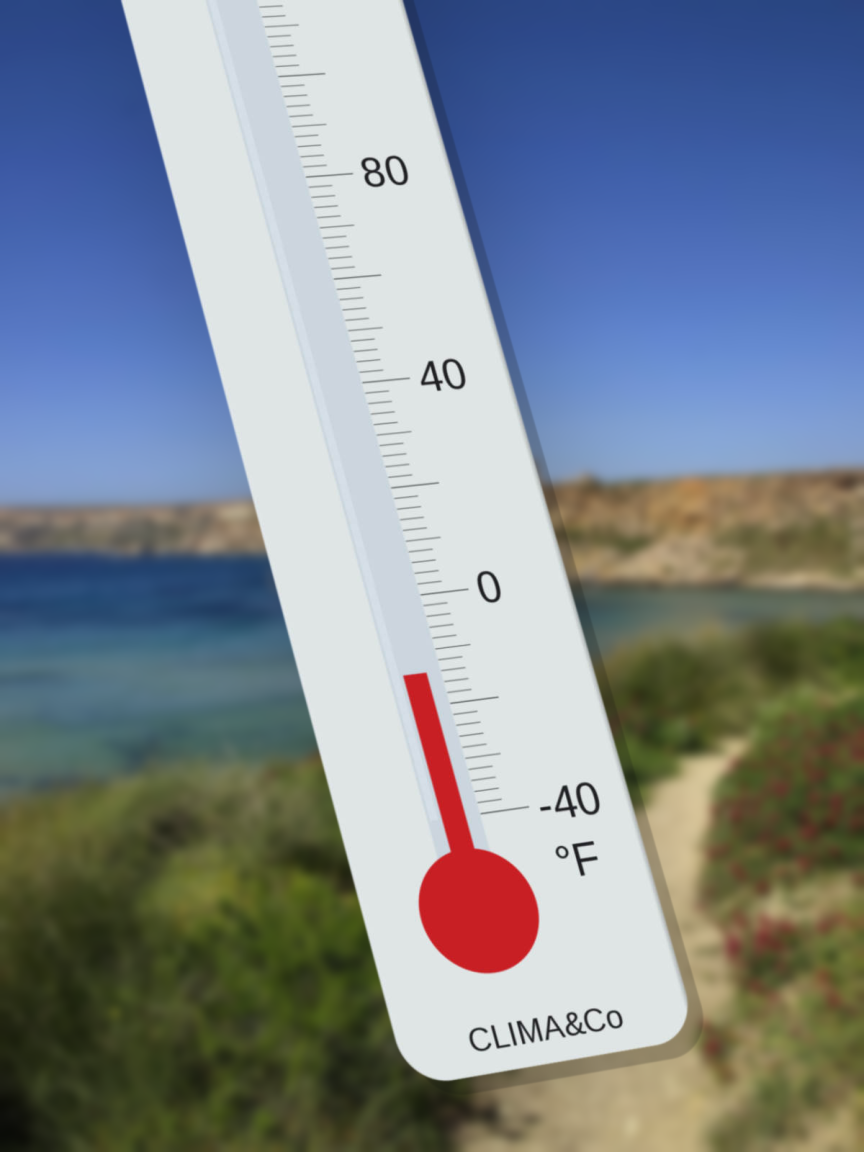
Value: **-14** °F
